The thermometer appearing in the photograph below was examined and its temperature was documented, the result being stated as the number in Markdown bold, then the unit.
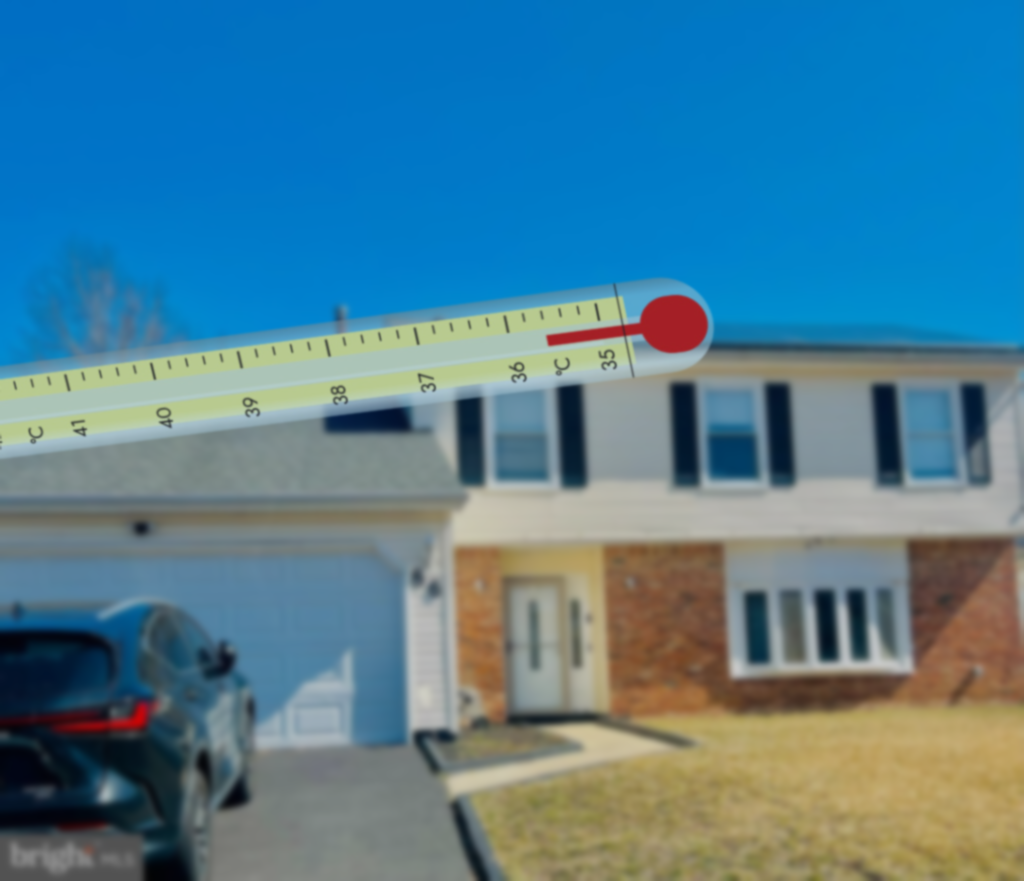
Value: **35.6** °C
